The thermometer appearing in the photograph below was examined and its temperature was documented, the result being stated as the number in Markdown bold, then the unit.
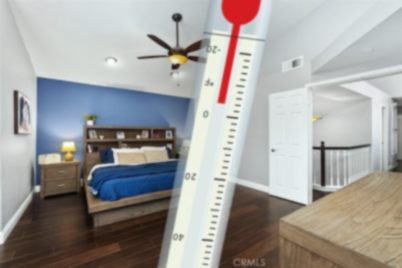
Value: **-4** °F
